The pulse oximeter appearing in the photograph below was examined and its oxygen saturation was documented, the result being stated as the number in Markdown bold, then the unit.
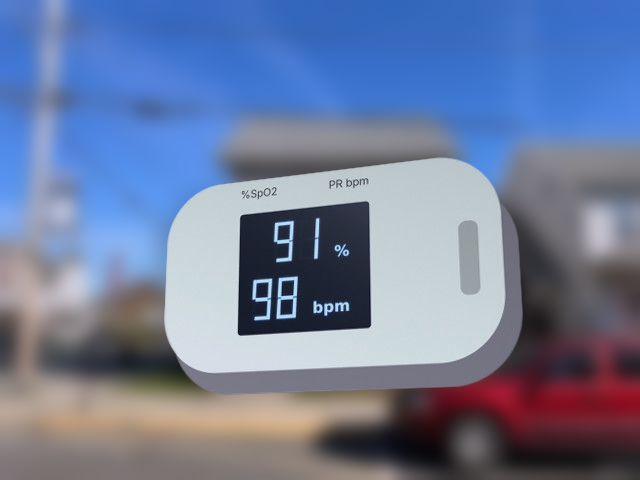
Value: **91** %
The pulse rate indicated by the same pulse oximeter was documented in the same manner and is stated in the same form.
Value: **98** bpm
